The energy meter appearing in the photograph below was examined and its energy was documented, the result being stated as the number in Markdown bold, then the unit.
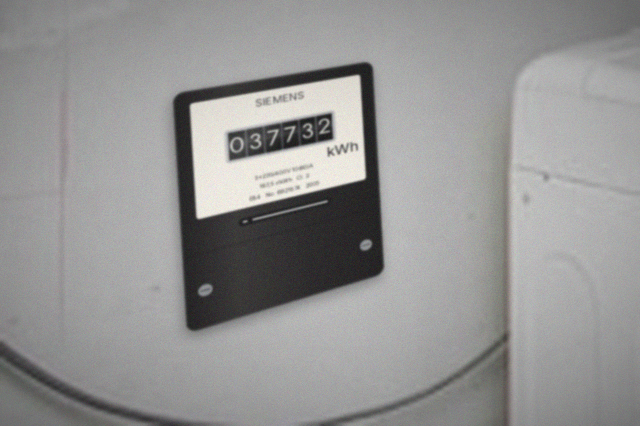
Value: **37732** kWh
